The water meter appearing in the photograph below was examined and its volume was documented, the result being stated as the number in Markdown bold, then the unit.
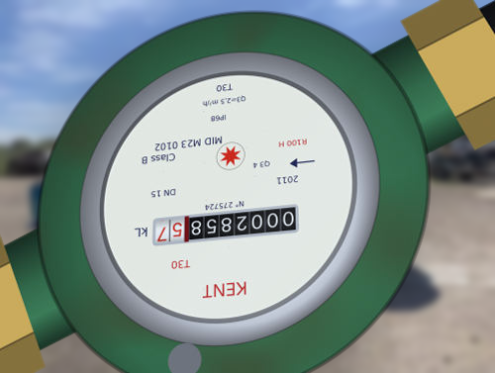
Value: **2858.57** kL
